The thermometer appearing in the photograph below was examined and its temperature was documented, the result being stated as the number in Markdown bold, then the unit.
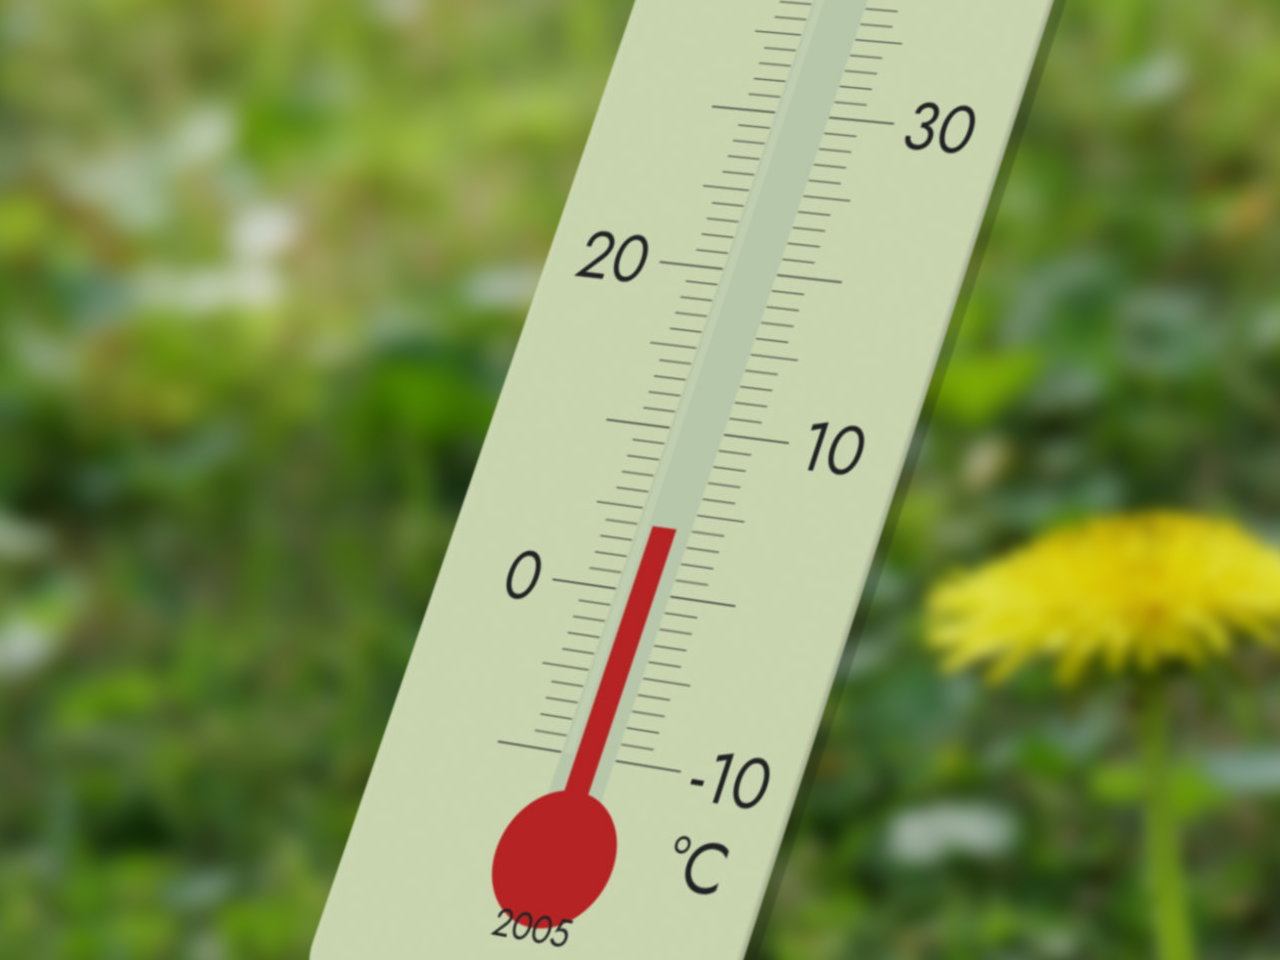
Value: **4** °C
